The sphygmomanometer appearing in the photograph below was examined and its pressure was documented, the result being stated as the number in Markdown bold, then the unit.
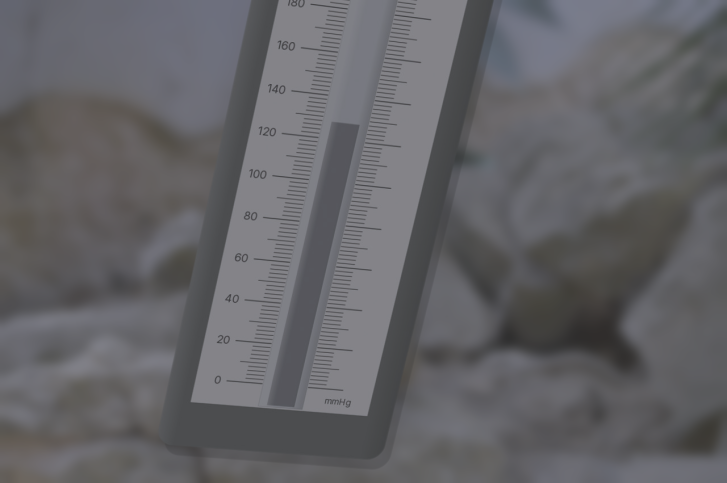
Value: **128** mmHg
